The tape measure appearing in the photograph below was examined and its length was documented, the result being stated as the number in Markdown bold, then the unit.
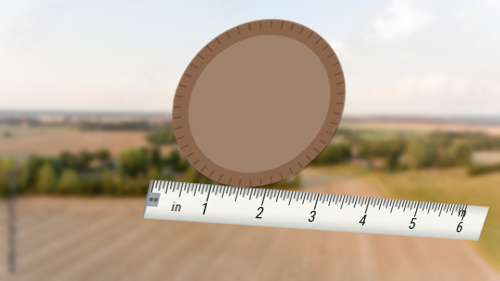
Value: **3** in
